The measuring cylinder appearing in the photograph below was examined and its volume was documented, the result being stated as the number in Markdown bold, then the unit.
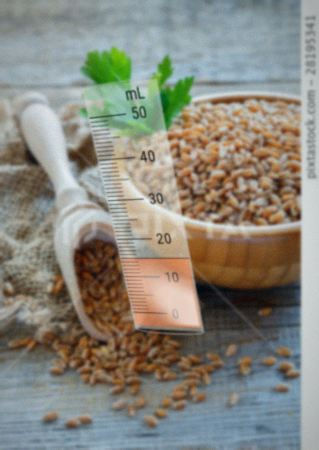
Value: **15** mL
